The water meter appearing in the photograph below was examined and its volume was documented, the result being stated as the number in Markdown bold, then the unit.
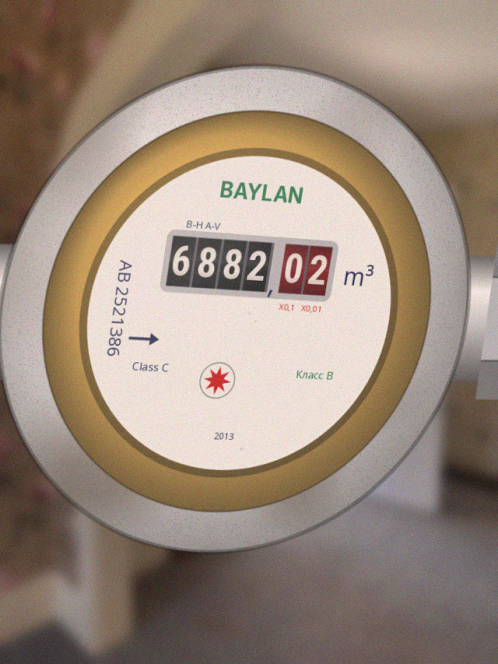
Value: **6882.02** m³
